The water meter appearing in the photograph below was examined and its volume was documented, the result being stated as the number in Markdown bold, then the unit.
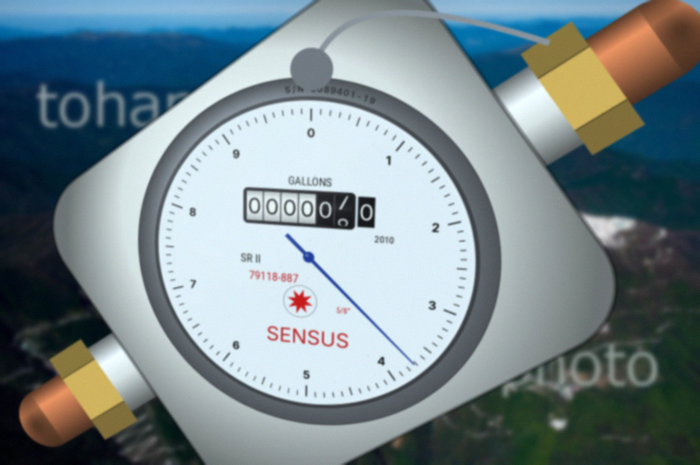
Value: **73.7** gal
